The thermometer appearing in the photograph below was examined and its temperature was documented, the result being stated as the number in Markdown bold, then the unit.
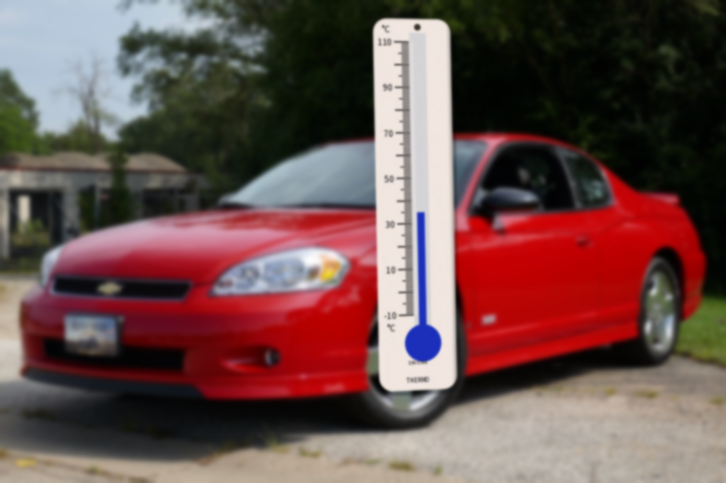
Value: **35** °C
